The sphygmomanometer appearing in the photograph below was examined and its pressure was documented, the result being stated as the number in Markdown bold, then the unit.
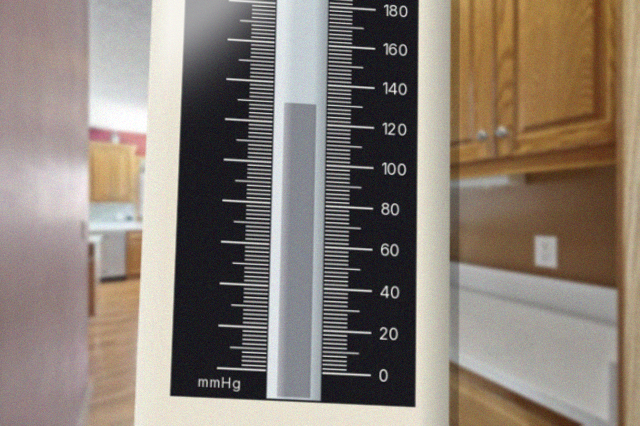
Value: **130** mmHg
